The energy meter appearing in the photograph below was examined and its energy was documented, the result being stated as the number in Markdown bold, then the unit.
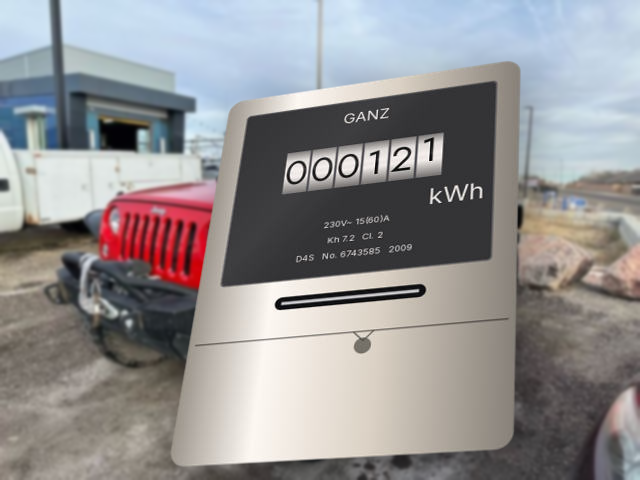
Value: **121** kWh
